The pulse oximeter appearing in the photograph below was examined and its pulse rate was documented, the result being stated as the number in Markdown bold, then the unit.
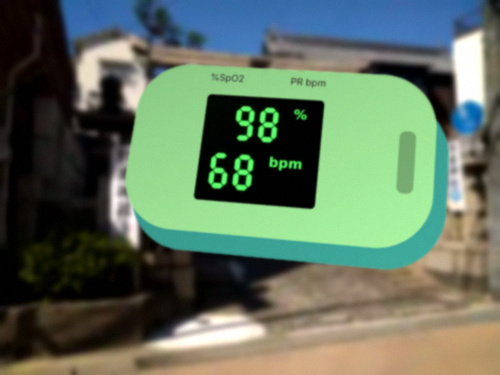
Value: **68** bpm
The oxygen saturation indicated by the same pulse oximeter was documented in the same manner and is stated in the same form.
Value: **98** %
